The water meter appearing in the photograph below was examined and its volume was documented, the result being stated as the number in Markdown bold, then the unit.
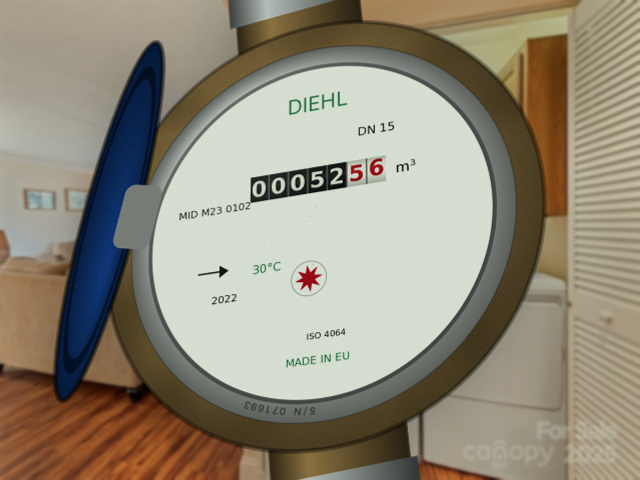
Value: **52.56** m³
